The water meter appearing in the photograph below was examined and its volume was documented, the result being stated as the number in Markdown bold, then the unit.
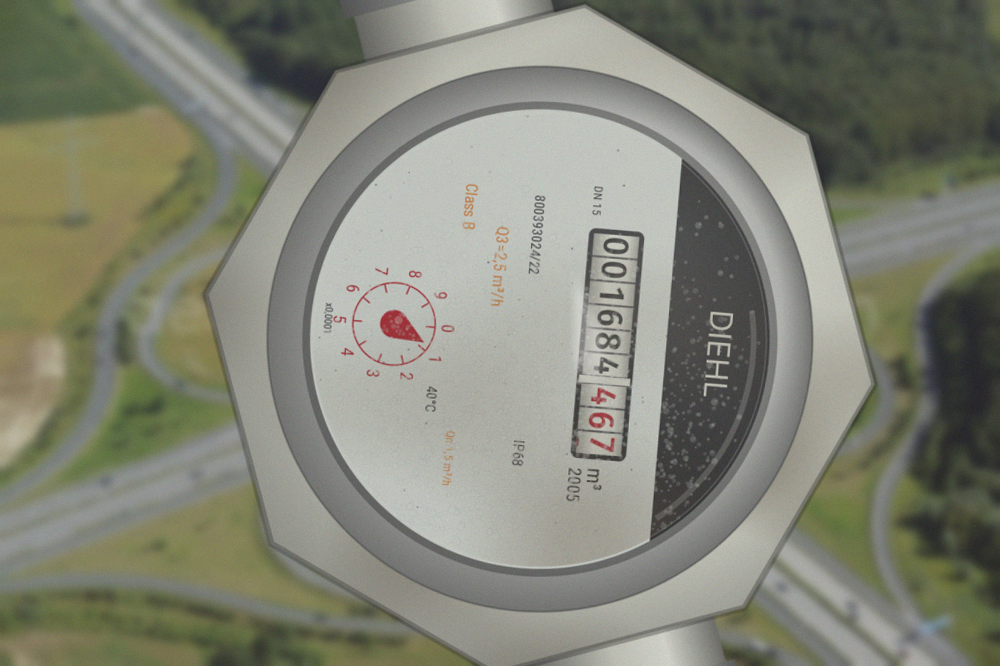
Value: **1684.4670** m³
